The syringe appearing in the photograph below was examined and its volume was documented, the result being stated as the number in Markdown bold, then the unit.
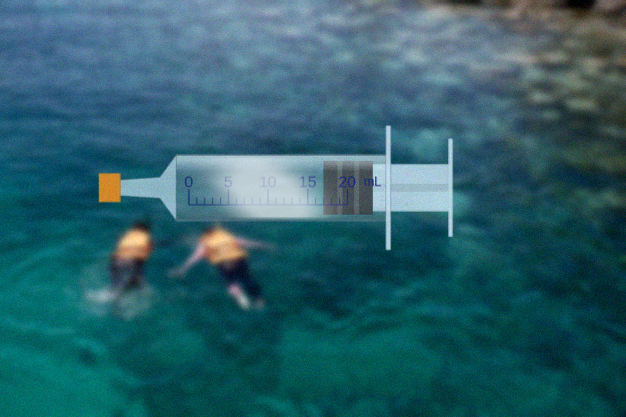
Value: **17** mL
